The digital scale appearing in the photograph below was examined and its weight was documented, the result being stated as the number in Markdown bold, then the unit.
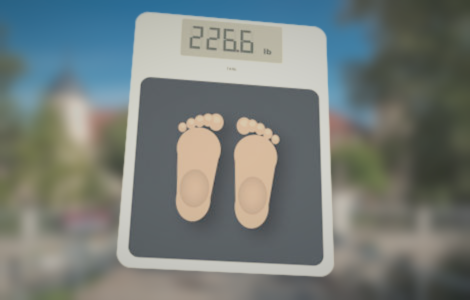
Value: **226.6** lb
